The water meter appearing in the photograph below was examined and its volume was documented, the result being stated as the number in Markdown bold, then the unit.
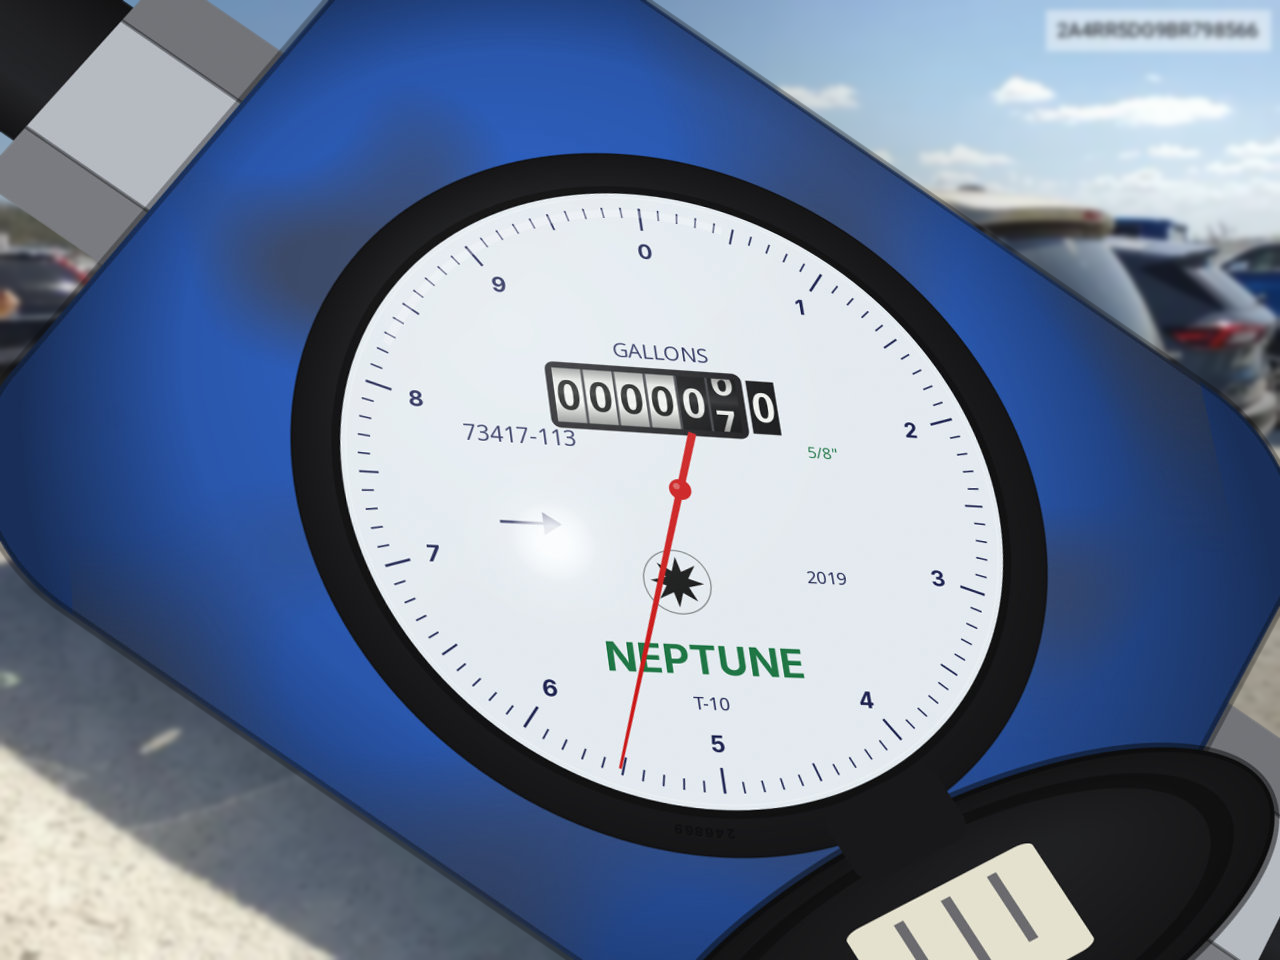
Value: **65.5** gal
